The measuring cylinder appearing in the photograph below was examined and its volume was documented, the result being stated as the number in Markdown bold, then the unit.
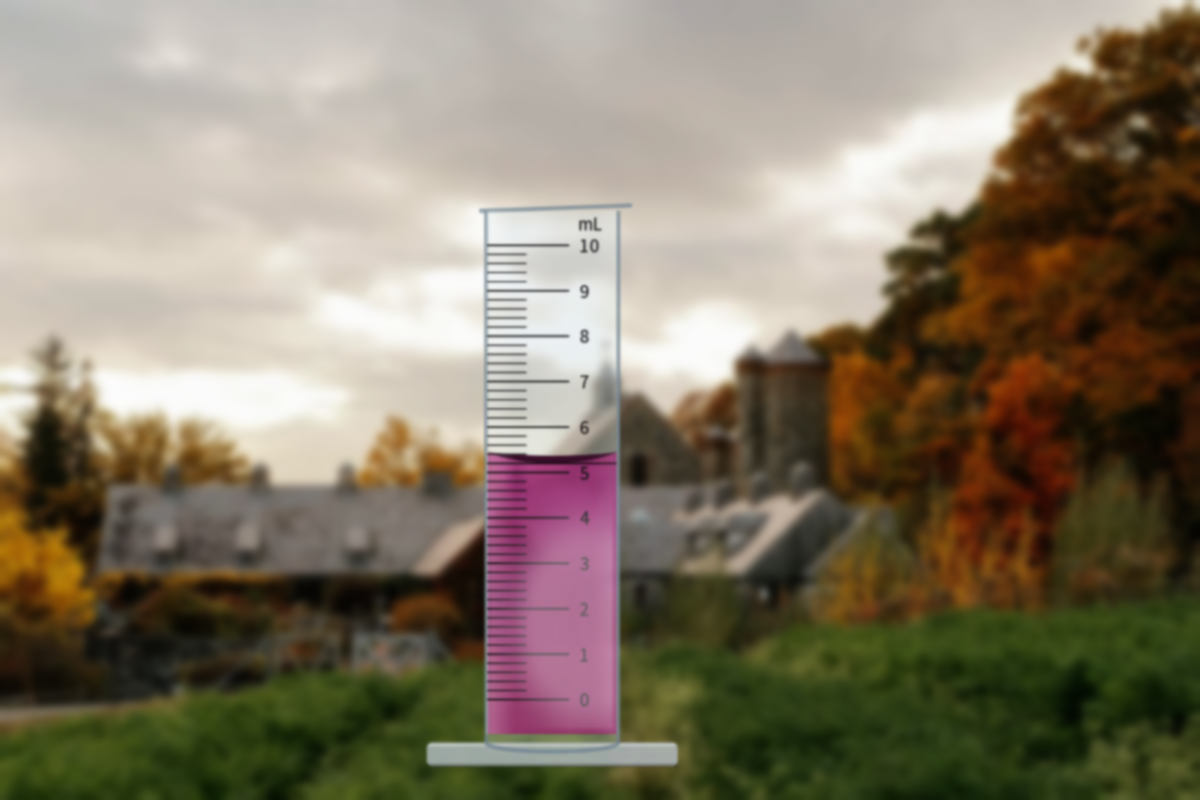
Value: **5.2** mL
